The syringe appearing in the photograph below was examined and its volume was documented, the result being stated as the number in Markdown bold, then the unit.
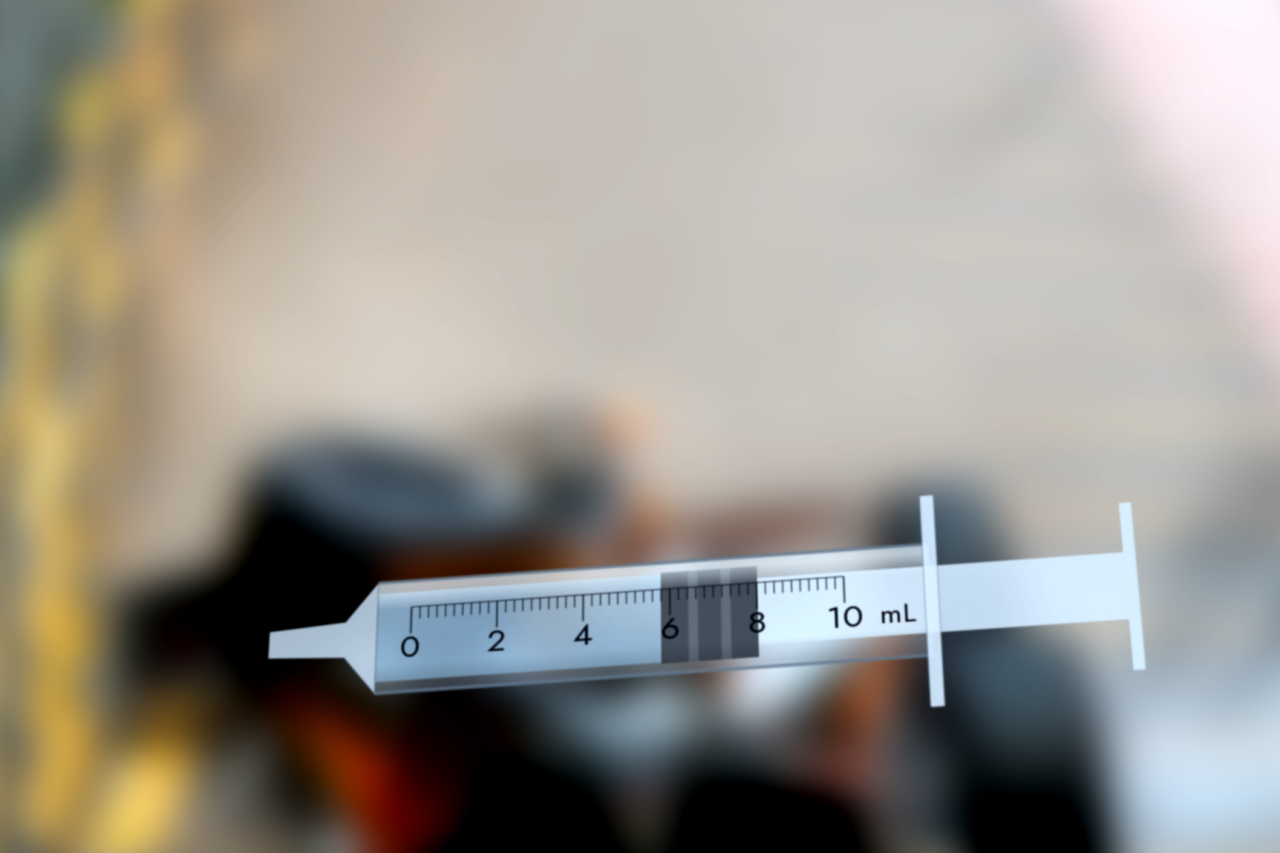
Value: **5.8** mL
